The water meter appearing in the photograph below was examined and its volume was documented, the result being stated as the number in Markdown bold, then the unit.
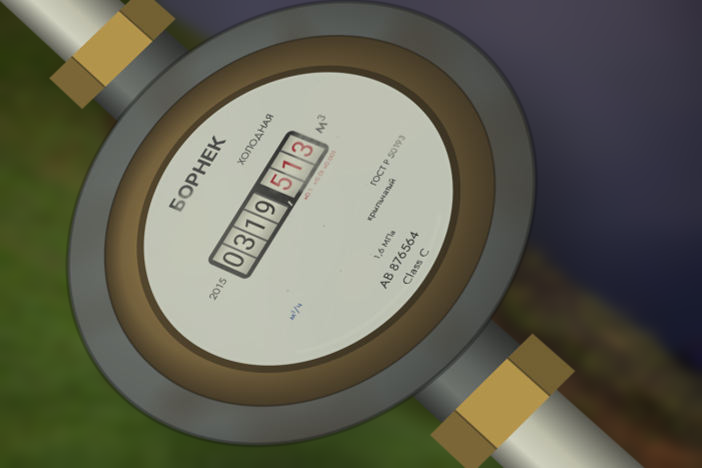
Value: **319.513** m³
